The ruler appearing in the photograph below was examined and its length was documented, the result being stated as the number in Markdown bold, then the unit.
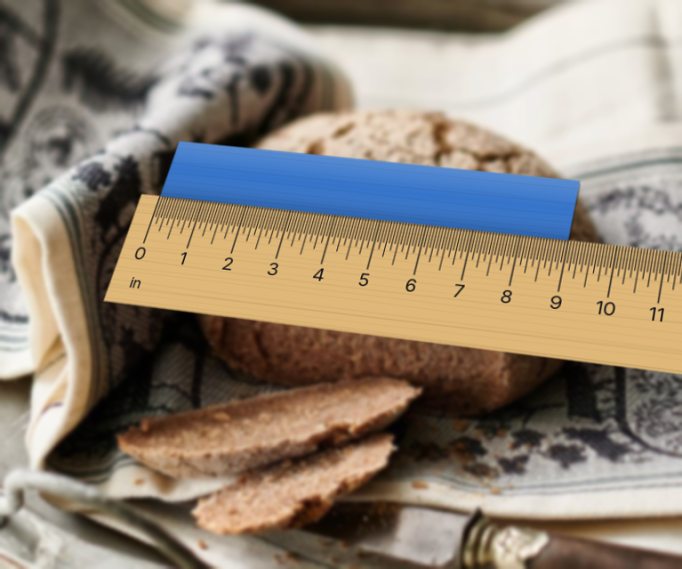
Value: **9** in
